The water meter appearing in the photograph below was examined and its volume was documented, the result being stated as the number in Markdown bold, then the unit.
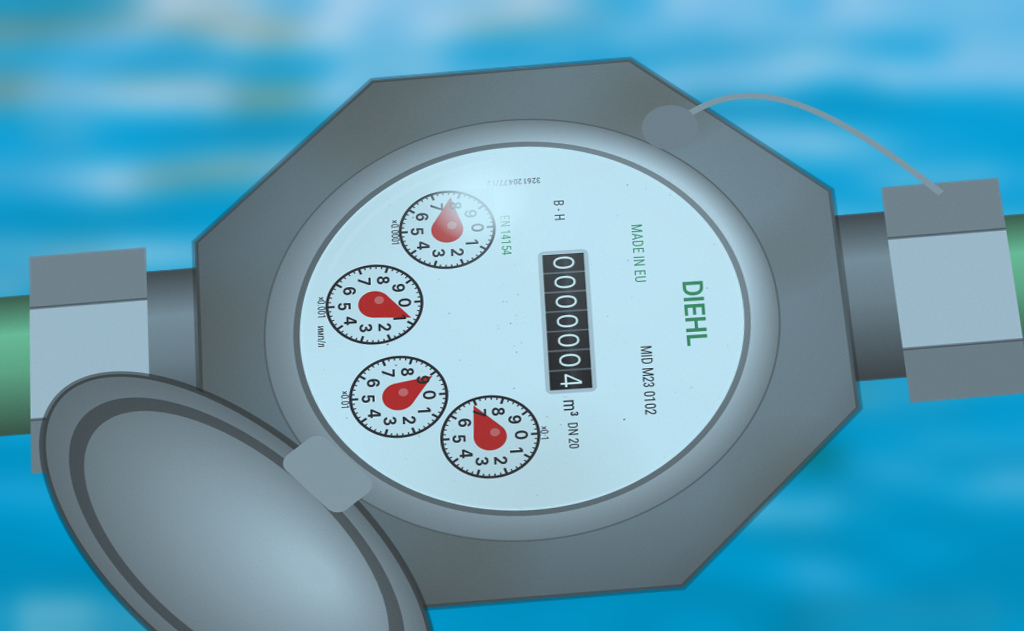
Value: **4.6907** m³
